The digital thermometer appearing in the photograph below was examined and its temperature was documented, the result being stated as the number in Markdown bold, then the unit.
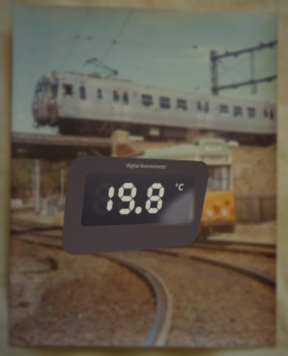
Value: **19.8** °C
